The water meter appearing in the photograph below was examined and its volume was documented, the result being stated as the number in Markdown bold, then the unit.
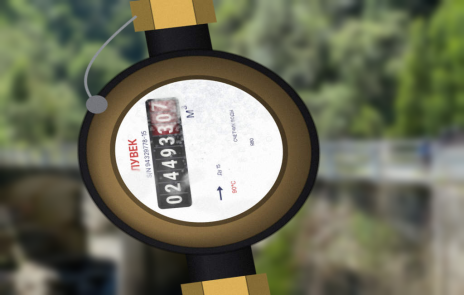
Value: **24493.307** m³
